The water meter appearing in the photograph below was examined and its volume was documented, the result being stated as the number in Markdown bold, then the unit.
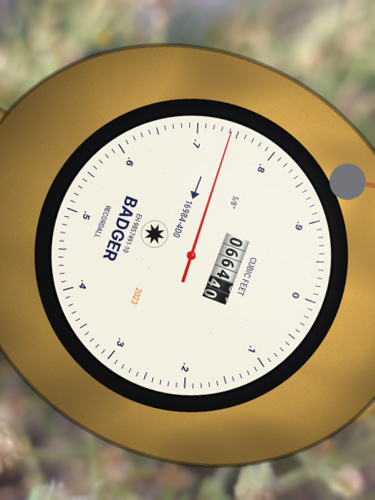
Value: **66439.74** ft³
